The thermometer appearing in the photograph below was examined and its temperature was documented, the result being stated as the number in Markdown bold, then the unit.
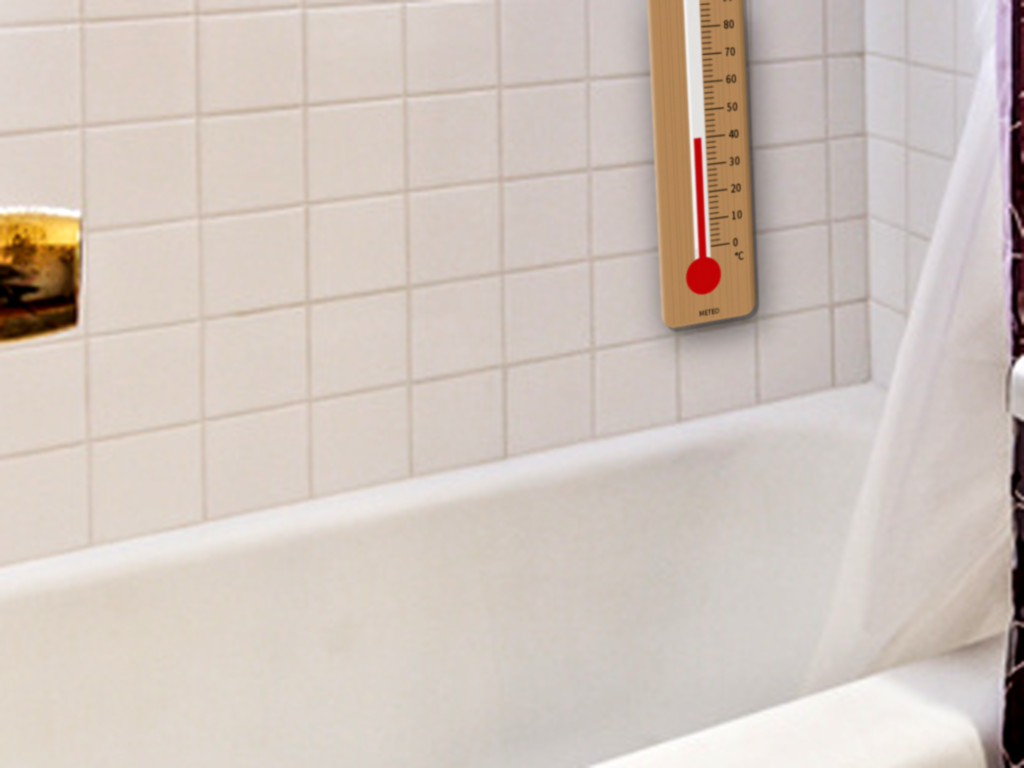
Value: **40** °C
